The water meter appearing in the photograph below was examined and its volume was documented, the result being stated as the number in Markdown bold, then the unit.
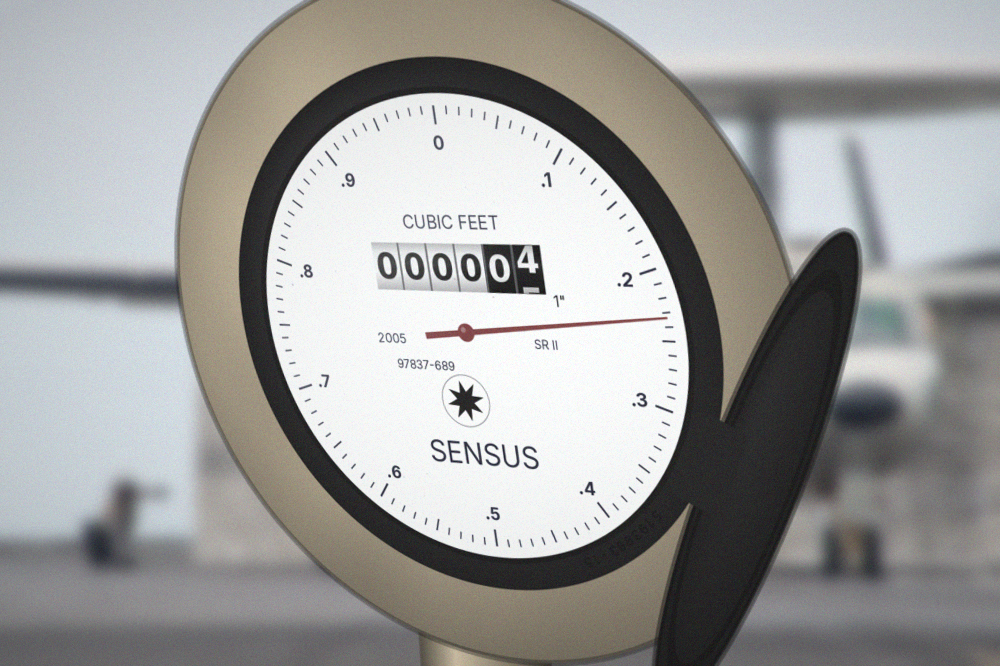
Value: **4.23** ft³
